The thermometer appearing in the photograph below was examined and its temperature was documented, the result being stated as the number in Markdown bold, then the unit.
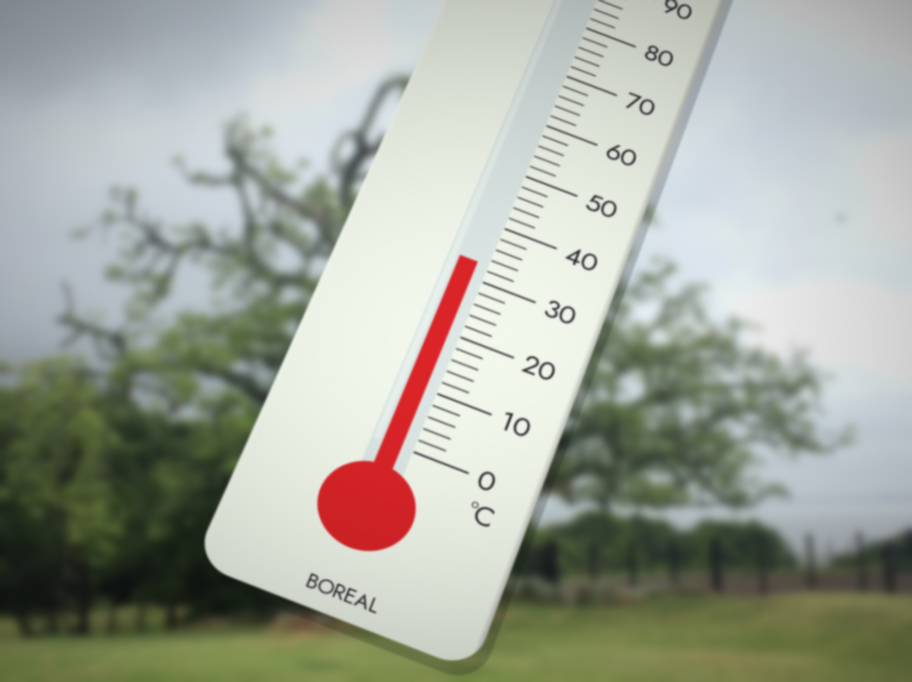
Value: **33** °C
